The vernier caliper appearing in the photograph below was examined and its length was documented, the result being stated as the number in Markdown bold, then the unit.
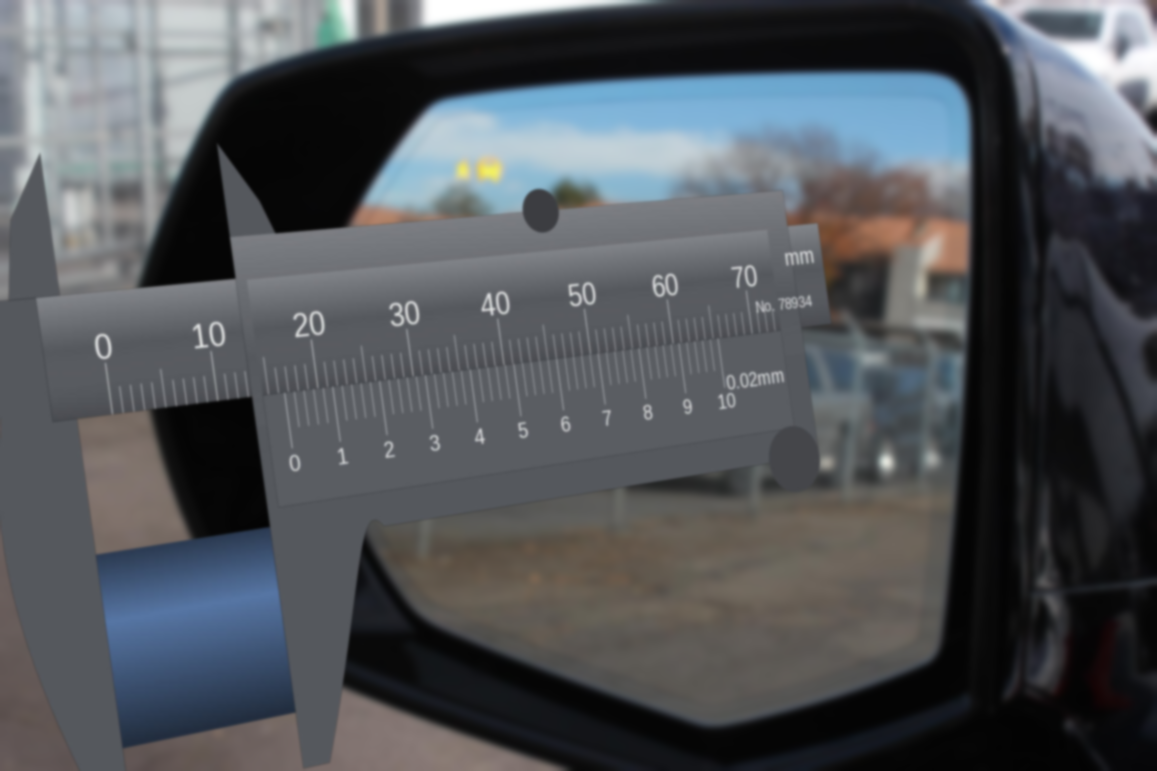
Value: **16.6** mm
